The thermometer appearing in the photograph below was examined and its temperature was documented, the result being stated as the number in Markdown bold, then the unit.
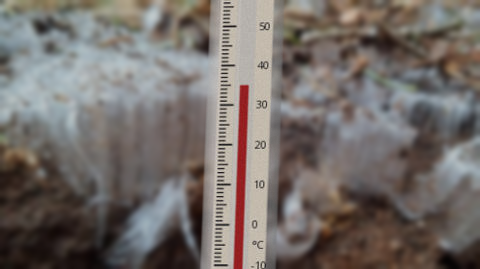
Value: **35** °C
